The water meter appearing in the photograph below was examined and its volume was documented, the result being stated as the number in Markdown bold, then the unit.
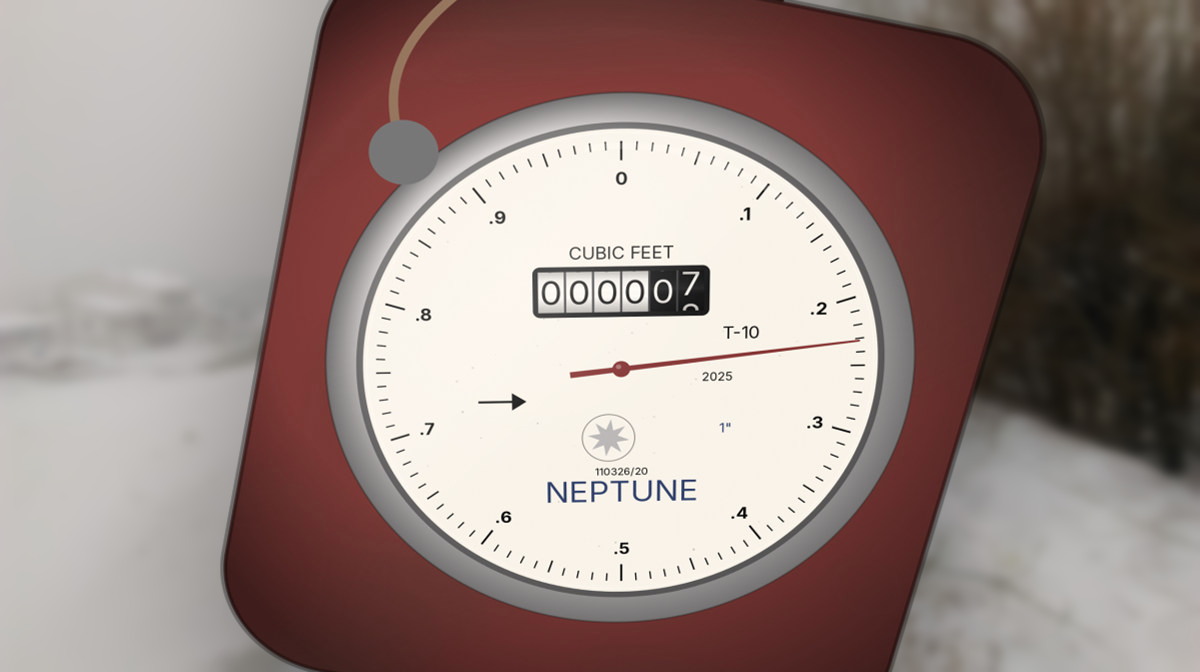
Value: **7.23** ft³
